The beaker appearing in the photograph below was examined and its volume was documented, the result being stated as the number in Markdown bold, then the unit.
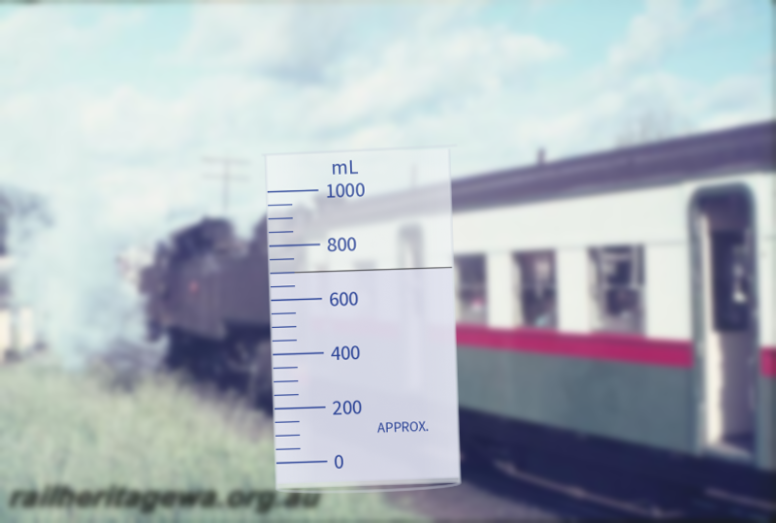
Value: **700** mL
